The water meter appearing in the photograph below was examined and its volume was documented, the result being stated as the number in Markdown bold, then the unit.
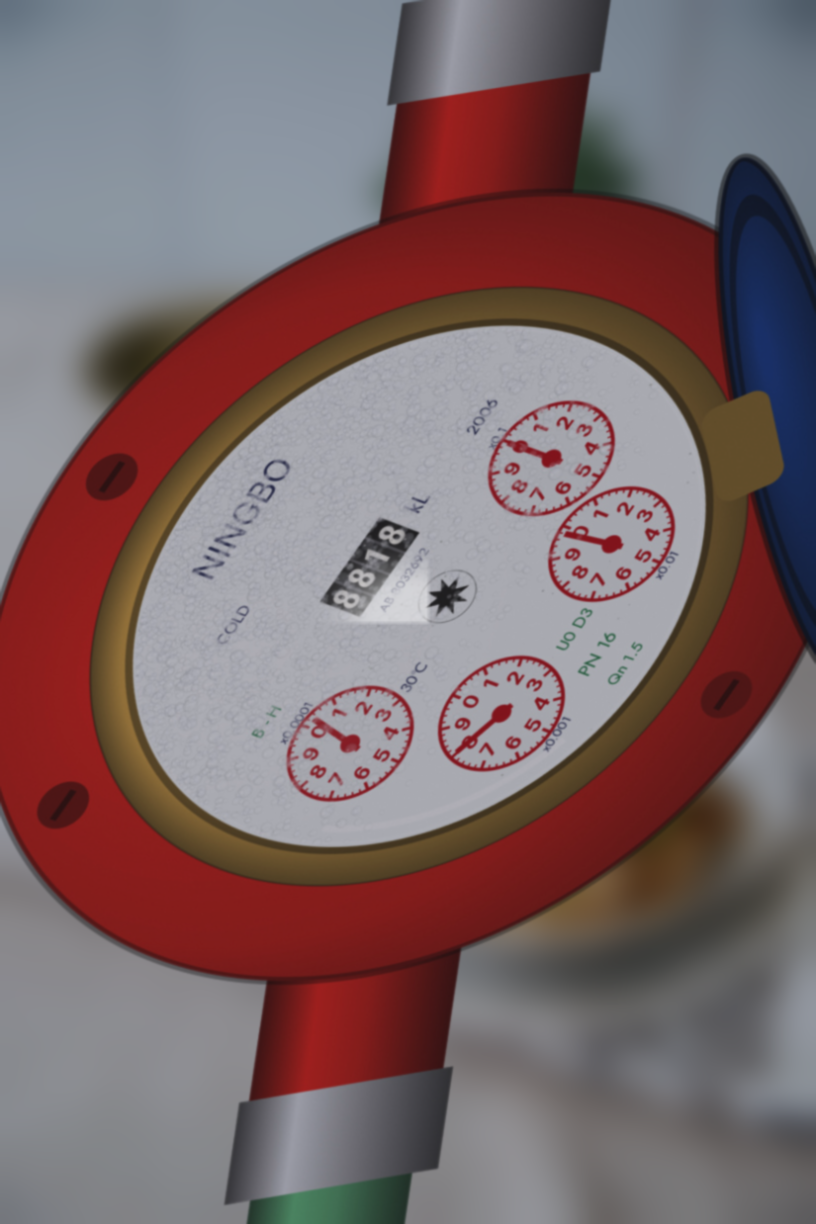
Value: **8817.9980** kL
